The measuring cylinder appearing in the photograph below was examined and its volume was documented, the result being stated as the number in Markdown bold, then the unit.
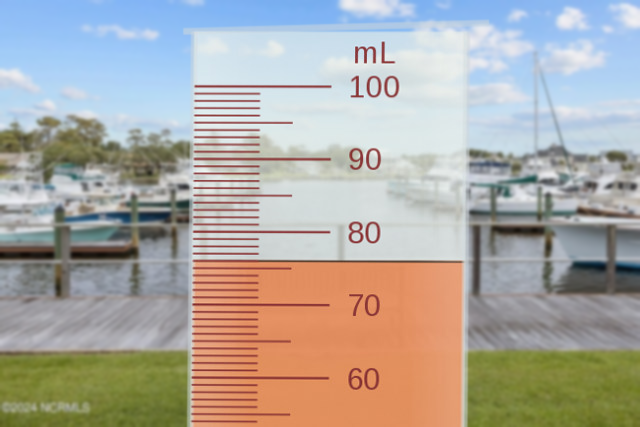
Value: **76** mL
